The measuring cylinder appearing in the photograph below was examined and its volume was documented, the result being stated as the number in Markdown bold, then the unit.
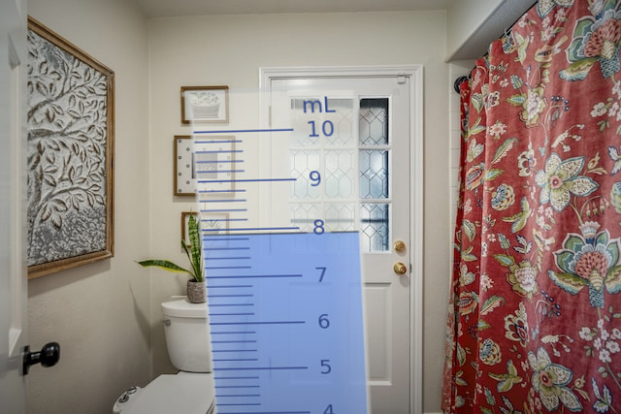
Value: **7.9** mL
